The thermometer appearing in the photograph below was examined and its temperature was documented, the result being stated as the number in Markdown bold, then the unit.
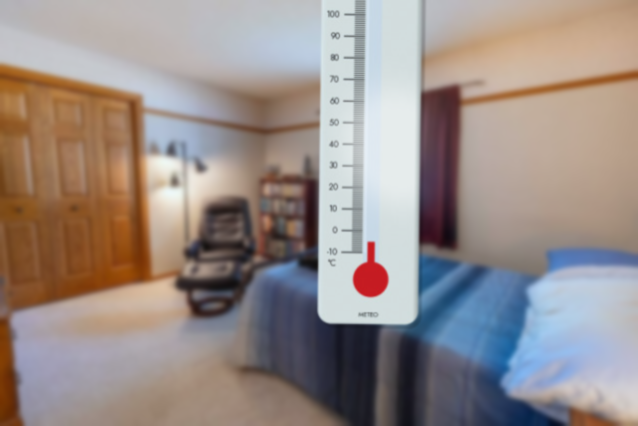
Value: **-5** °C
